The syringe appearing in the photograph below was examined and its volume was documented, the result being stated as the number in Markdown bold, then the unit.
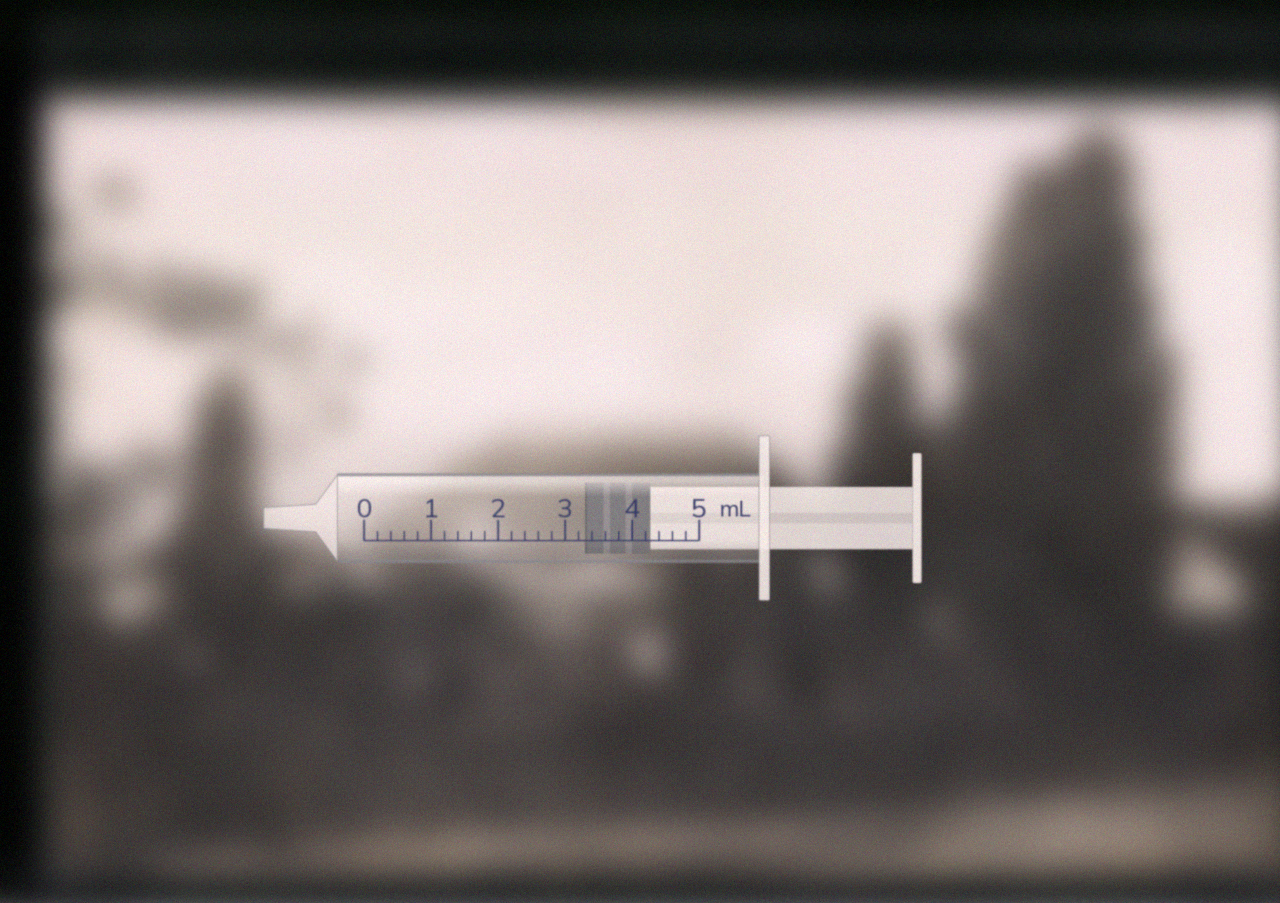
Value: **3.3** mL
